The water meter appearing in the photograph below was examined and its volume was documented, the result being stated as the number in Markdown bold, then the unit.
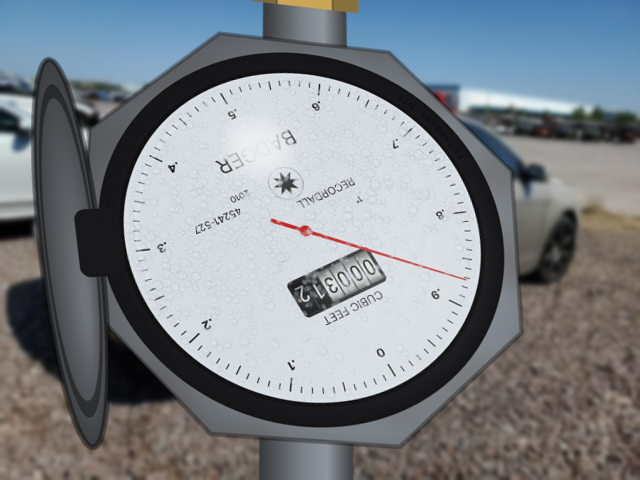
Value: **311.87** ft³
